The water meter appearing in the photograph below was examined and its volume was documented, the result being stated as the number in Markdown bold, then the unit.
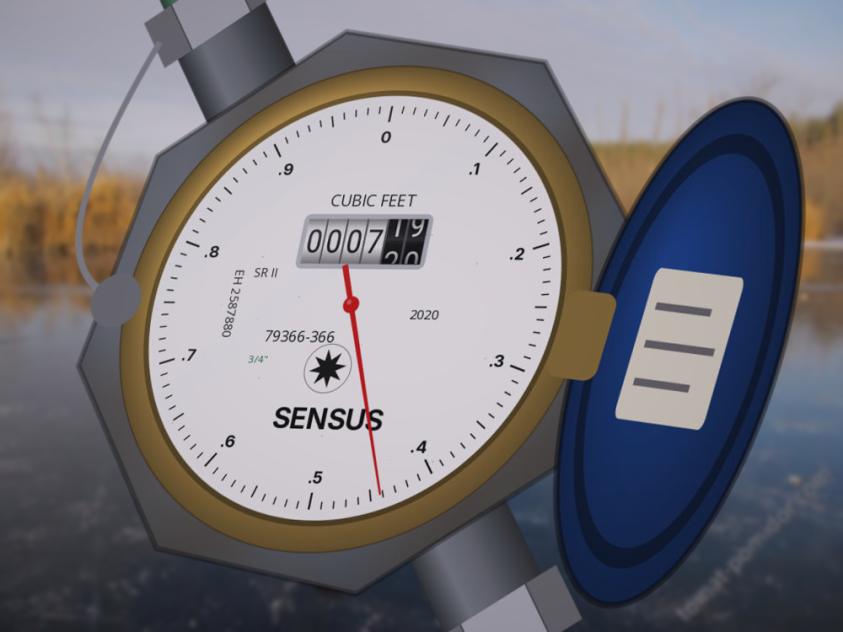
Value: **719.44** ft³
